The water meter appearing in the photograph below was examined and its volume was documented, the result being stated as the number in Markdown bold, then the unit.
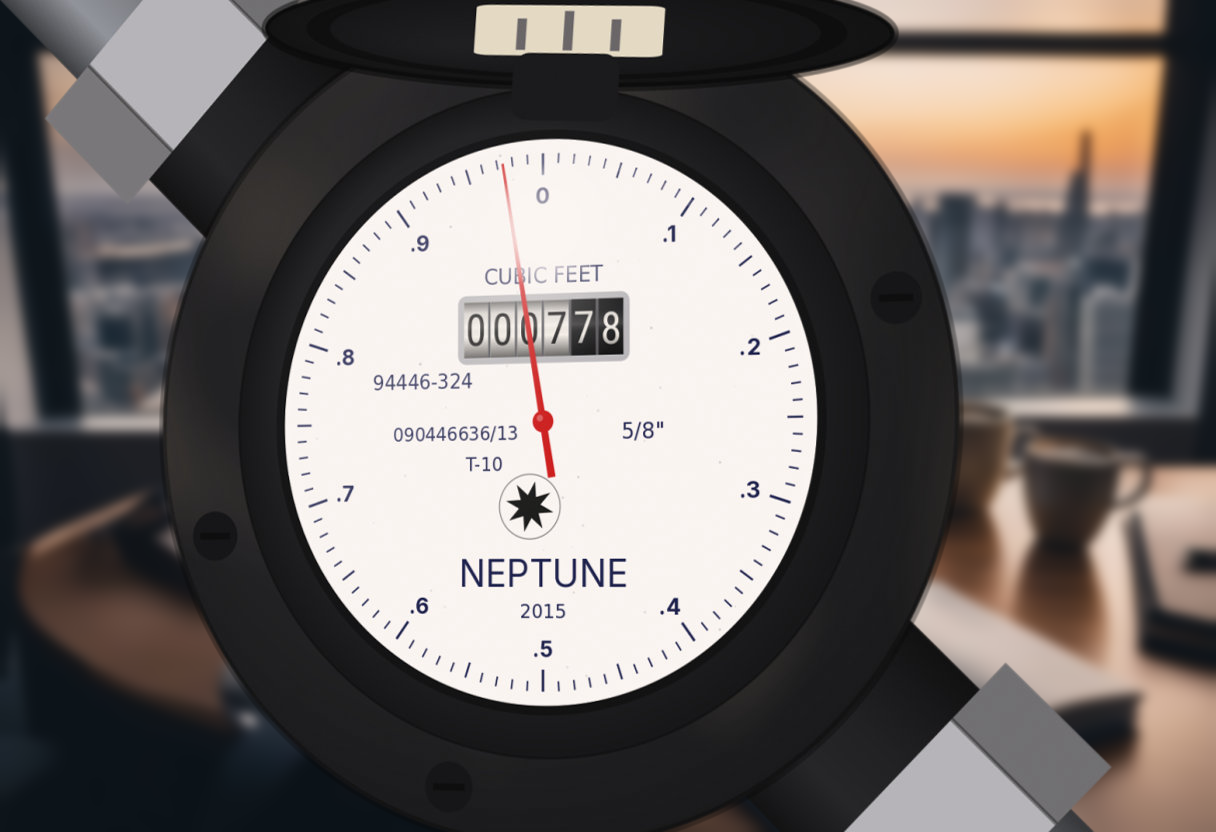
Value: **777.97** ft³
